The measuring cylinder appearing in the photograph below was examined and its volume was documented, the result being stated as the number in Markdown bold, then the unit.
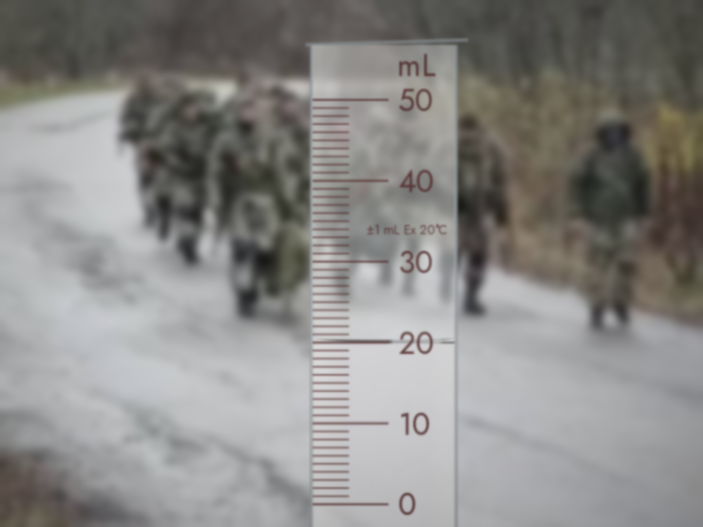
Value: **20** mL
